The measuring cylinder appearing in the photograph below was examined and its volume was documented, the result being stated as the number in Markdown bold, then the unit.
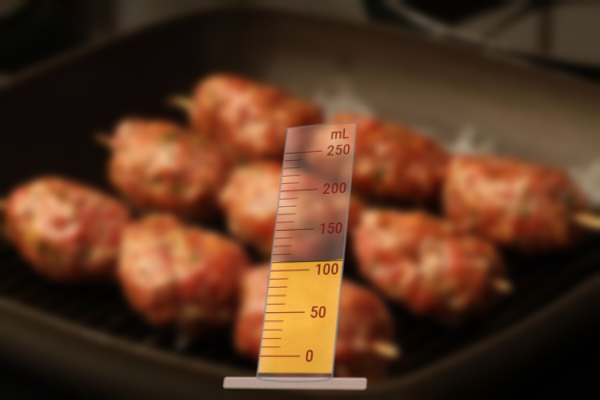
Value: **110** mL
